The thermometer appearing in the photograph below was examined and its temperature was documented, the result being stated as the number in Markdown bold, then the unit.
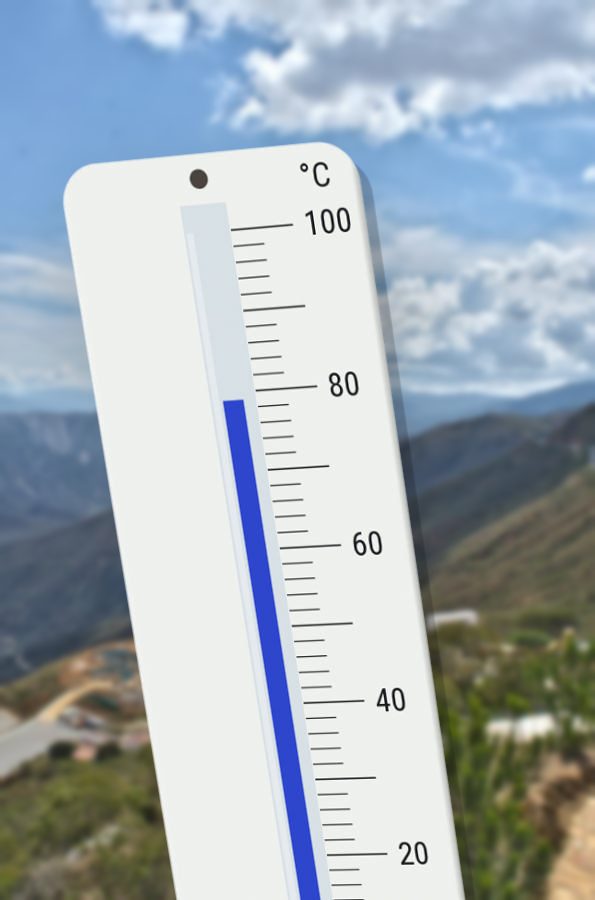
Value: **79** °C
